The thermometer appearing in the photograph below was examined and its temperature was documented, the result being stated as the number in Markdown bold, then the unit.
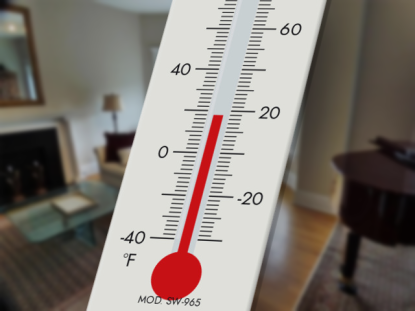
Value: **18** °F
